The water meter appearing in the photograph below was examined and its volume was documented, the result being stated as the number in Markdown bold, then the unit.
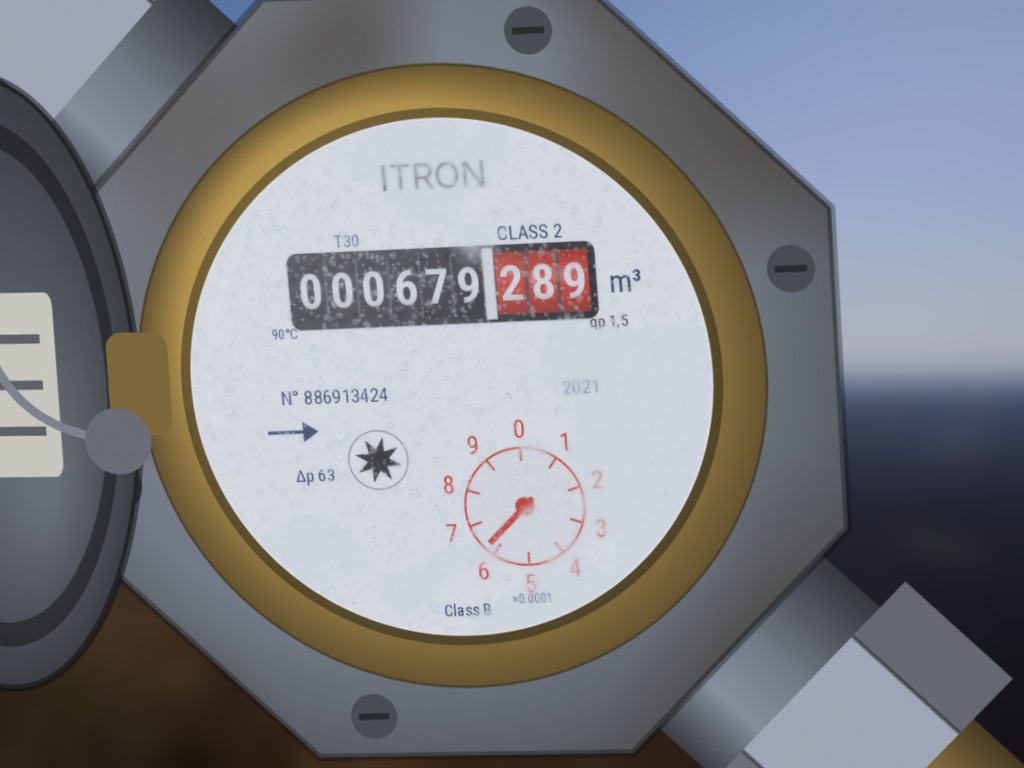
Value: **679.2896** m³
